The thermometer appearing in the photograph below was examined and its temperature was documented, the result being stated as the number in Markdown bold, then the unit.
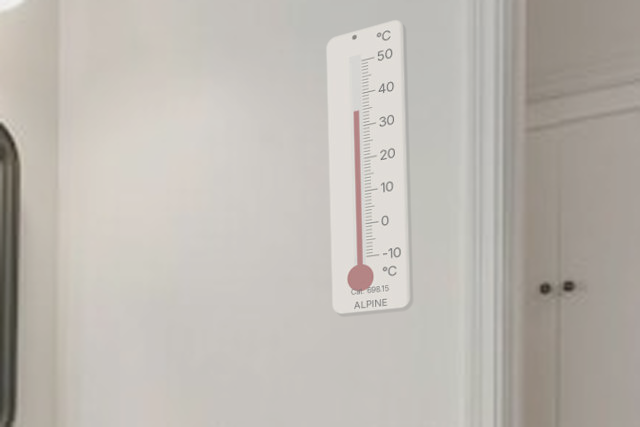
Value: **35** °C
